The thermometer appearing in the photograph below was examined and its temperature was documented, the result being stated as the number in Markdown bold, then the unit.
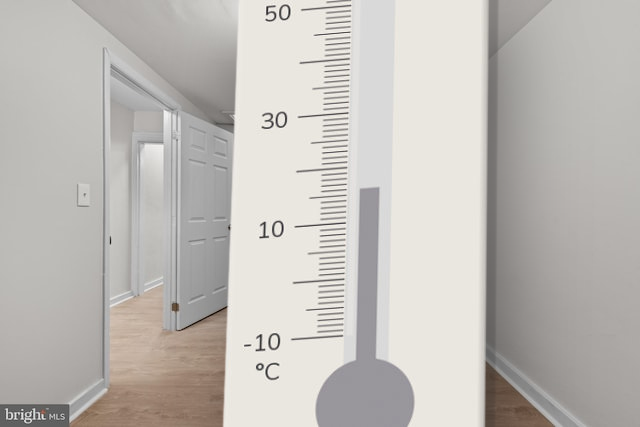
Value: **16** °C
